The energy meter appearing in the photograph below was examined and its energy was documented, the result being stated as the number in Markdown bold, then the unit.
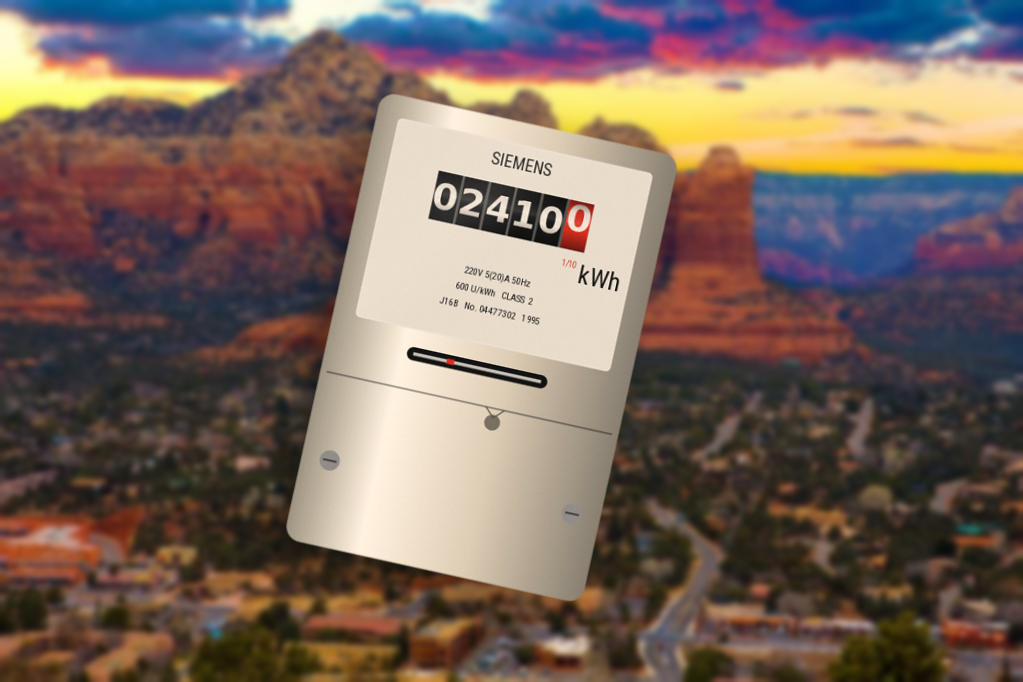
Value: **2410.0** kWh
